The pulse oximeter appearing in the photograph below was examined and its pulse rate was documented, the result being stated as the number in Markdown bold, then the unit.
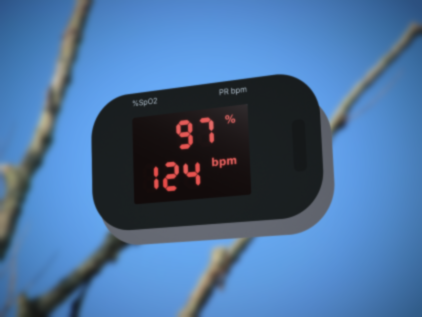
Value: **124** bpm
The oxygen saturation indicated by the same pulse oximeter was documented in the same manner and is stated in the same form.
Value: **97** %
